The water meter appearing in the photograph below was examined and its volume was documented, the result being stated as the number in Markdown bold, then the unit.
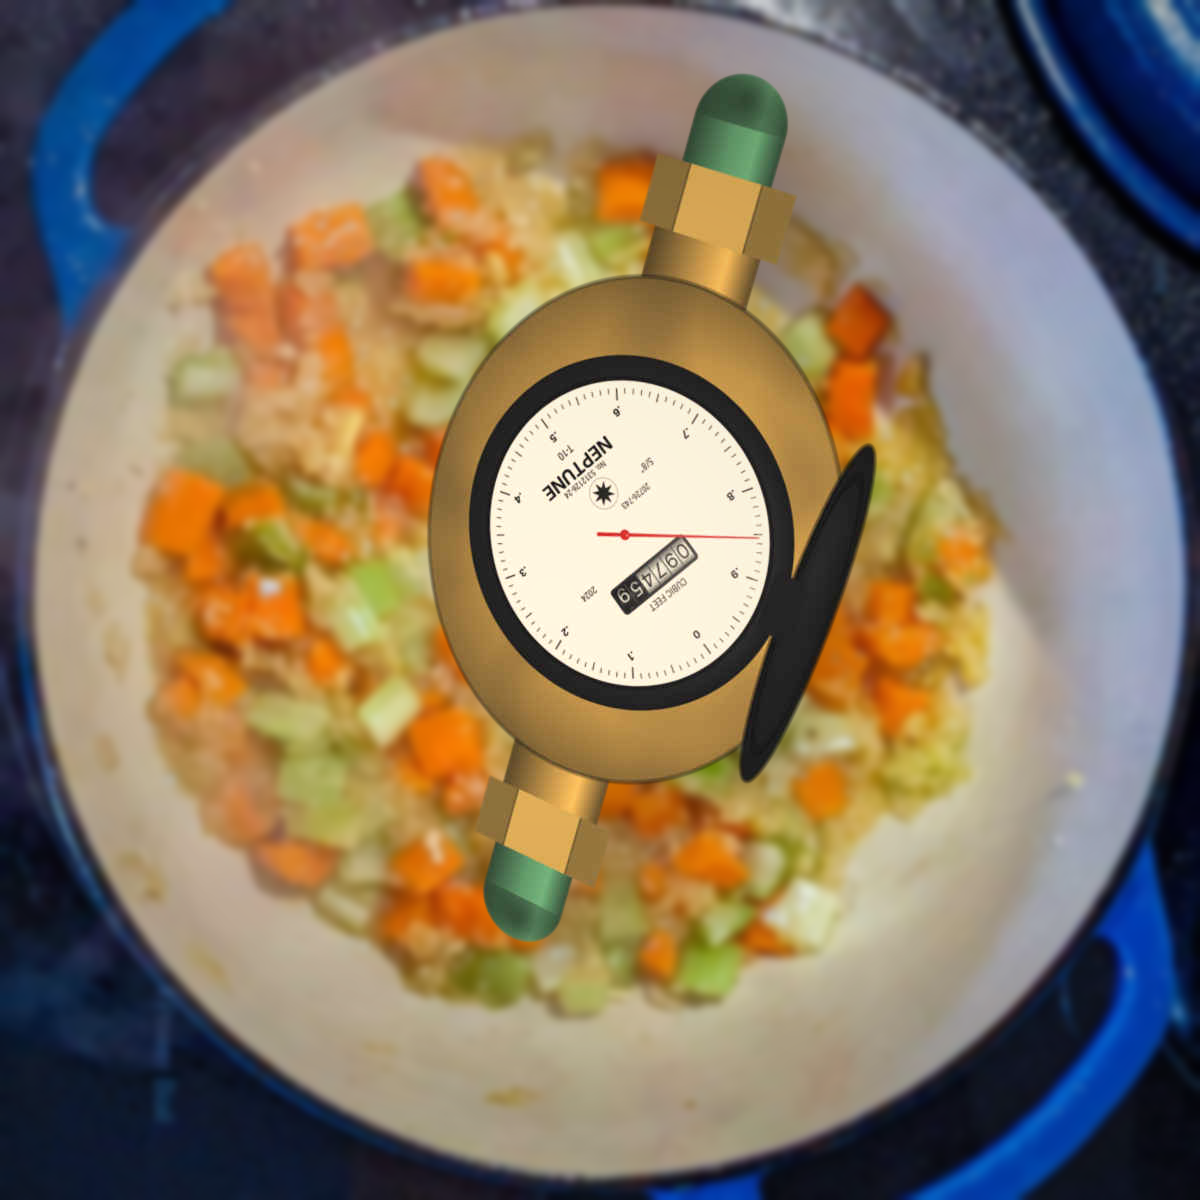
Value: **97458.85** ft³
